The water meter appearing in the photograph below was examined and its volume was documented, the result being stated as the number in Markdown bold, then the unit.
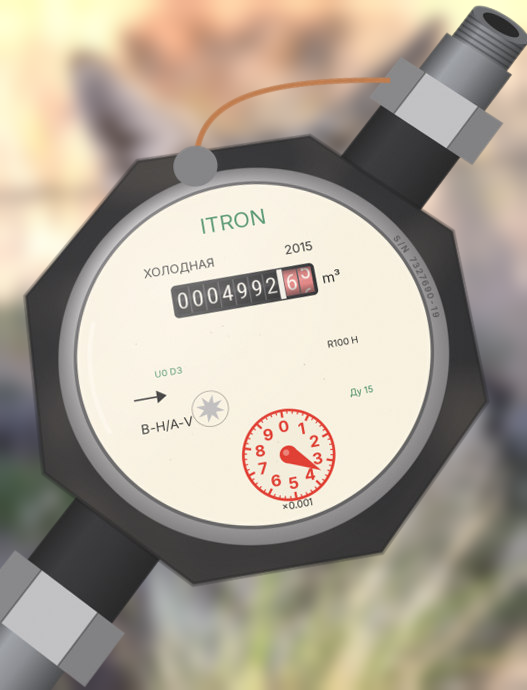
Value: **4992.653** m³
